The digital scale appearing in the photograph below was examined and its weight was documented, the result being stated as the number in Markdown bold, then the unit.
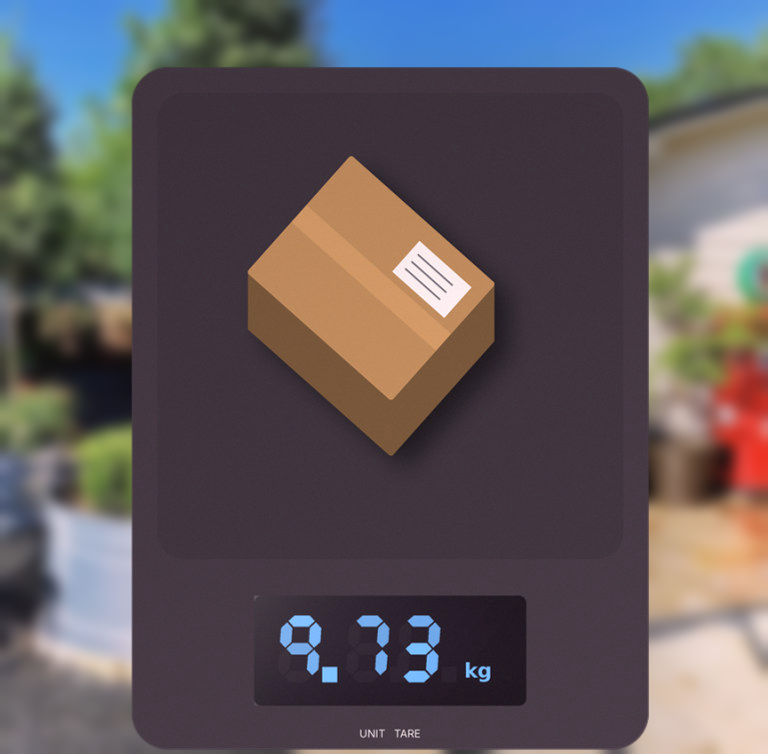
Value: **9.73** kg
